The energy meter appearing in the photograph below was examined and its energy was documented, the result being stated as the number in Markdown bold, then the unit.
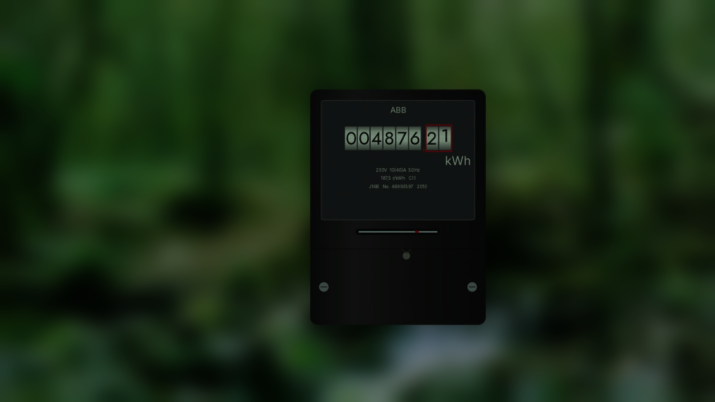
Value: **4876.21** kWh
